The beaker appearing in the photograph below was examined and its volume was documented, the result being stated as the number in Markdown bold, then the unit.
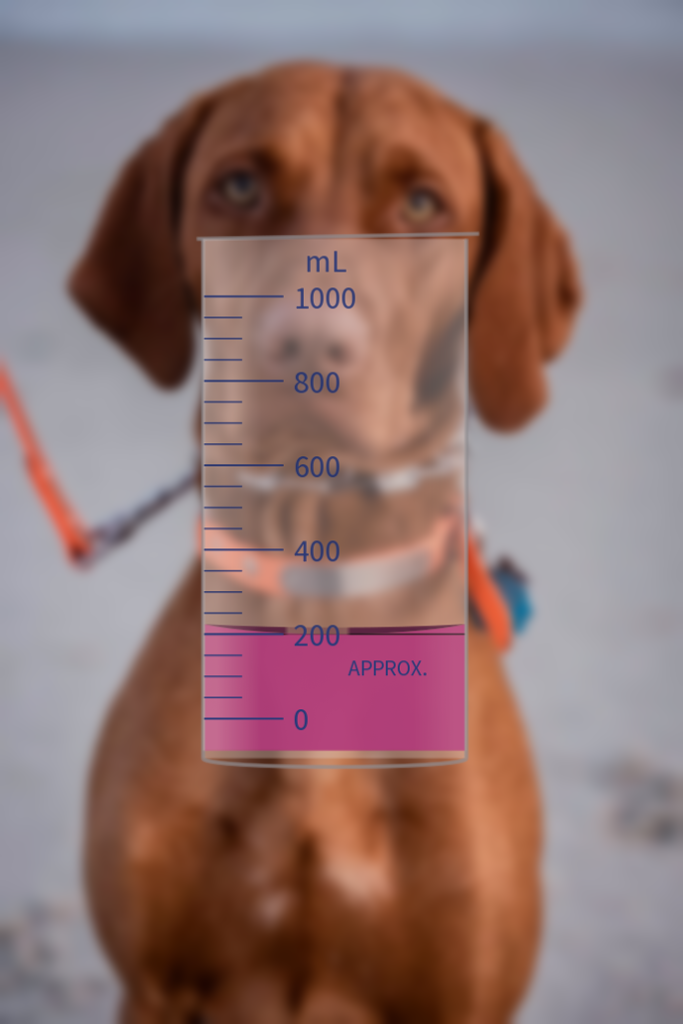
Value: **200** mL
